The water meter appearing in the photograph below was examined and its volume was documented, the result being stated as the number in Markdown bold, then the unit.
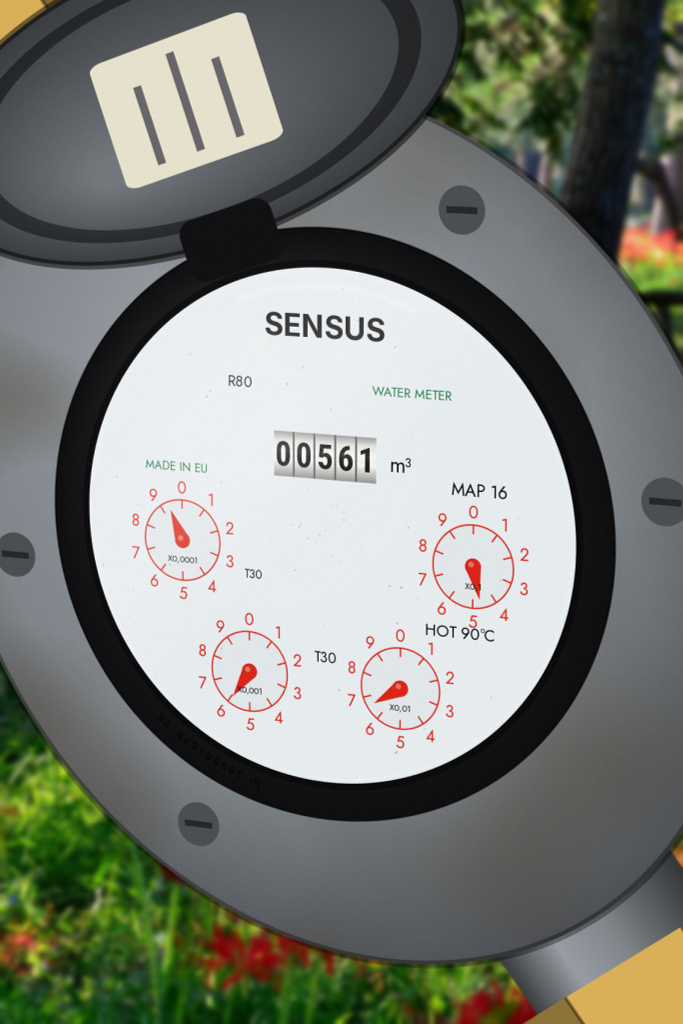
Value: **561.4659** m³
